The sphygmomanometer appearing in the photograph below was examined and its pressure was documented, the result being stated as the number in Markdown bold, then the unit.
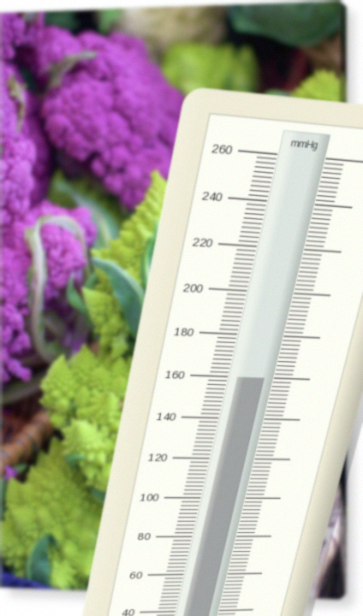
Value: **160** mmHg
